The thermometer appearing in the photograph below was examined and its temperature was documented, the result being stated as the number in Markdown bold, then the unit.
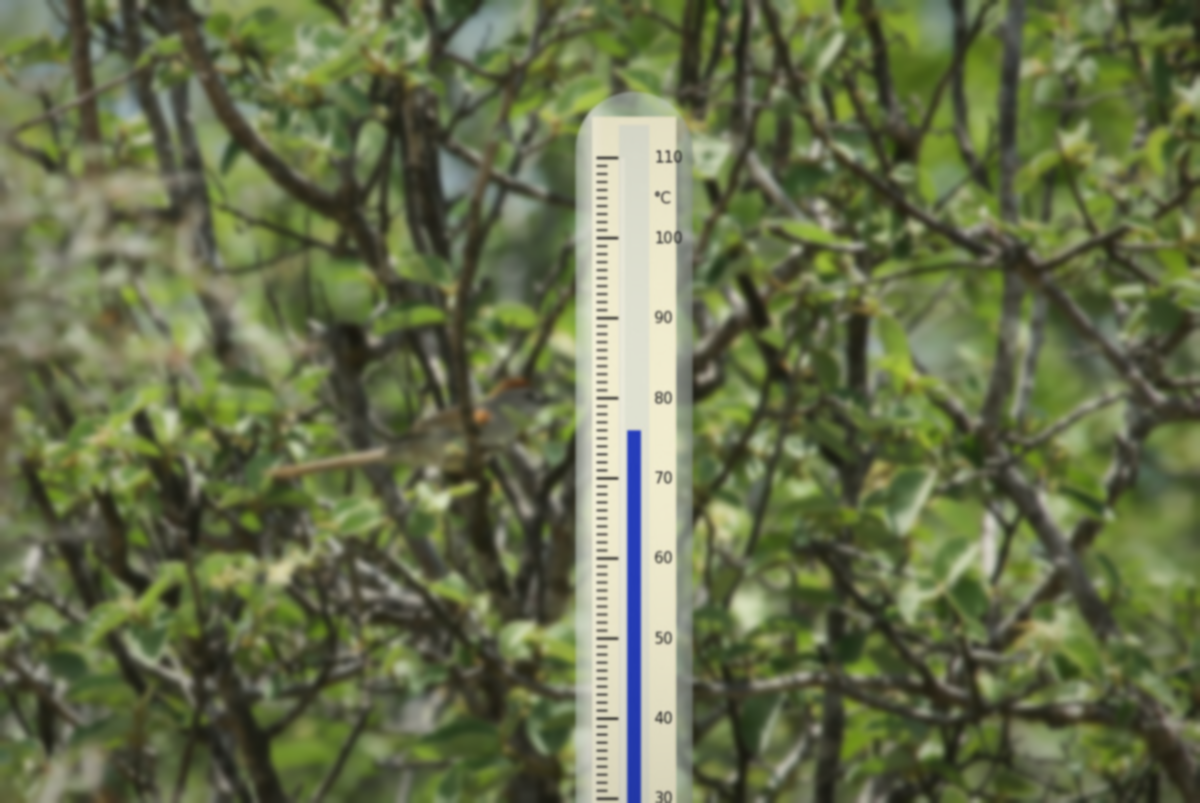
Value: **76** °C
